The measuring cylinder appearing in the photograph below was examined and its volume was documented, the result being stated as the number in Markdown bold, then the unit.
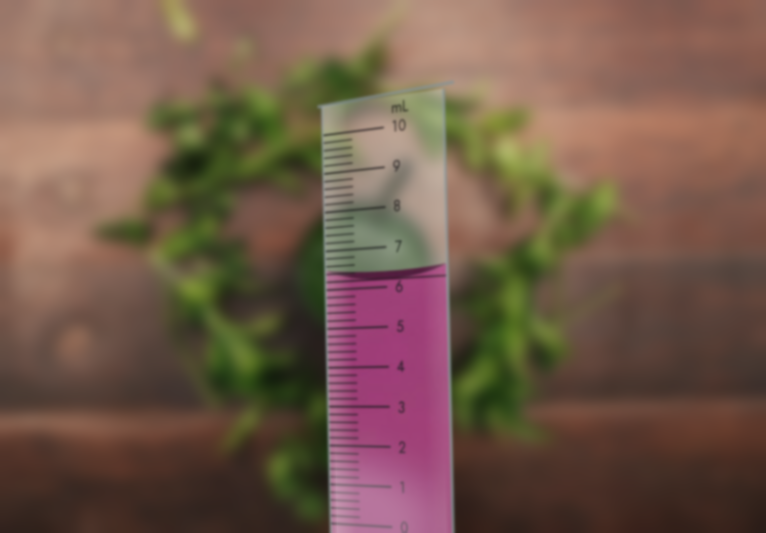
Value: **6.2** mL
